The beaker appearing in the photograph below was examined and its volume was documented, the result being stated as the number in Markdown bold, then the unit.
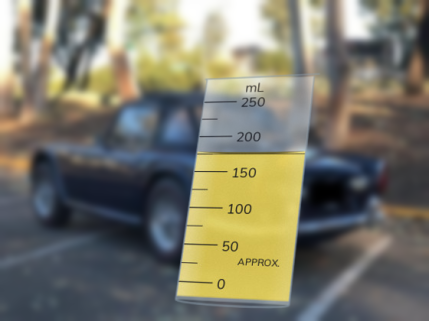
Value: **175** mL
